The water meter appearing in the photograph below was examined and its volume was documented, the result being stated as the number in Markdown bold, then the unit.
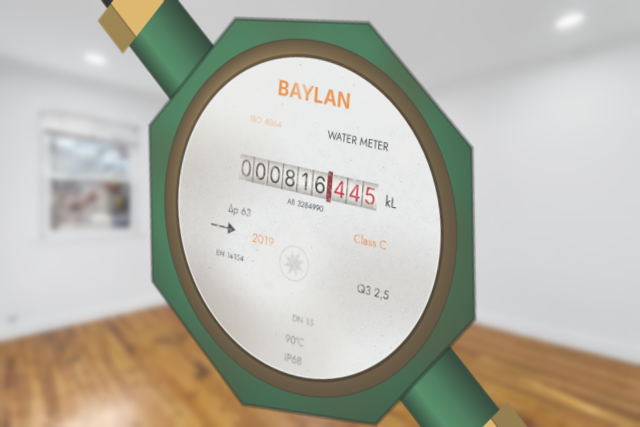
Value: **816.445** kL
